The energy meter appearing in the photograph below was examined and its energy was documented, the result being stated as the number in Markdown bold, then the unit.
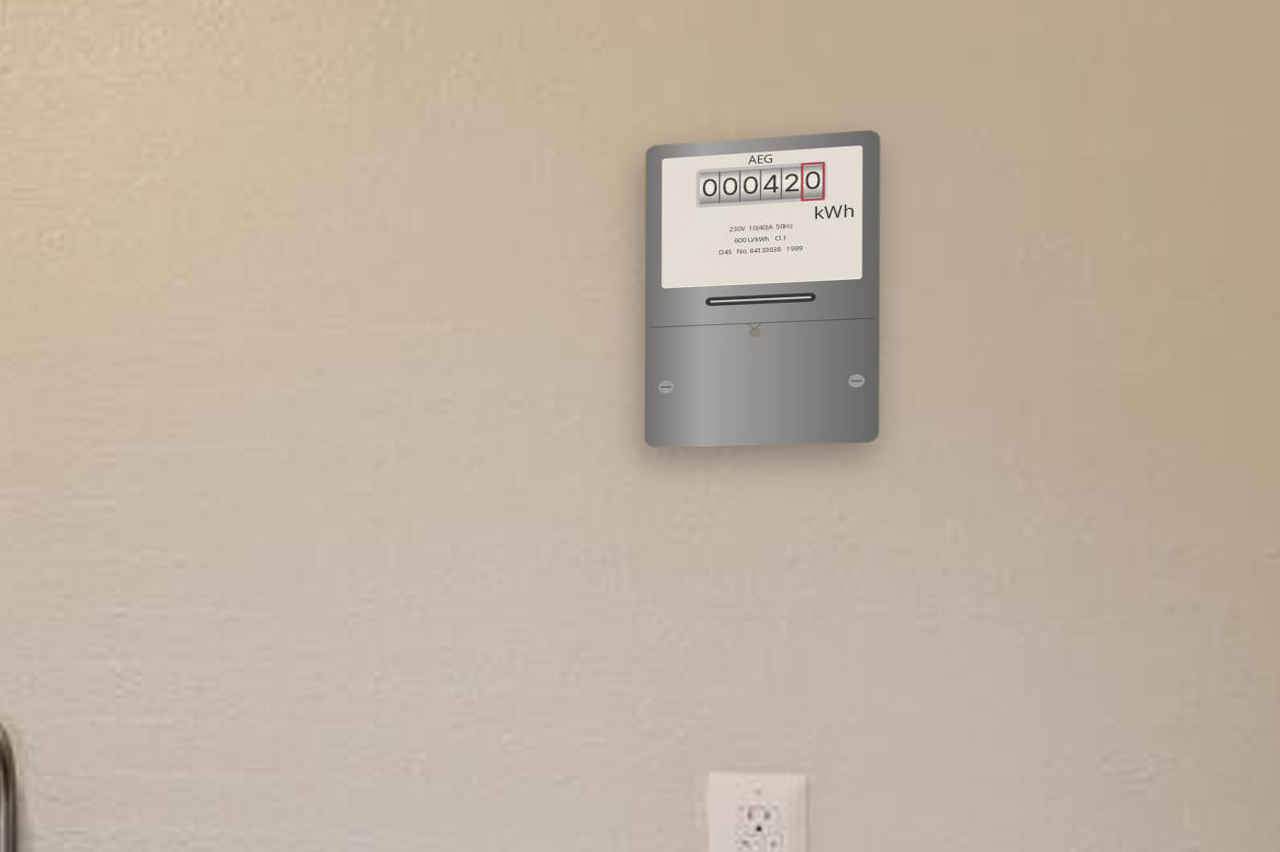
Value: **42.0** kWh
